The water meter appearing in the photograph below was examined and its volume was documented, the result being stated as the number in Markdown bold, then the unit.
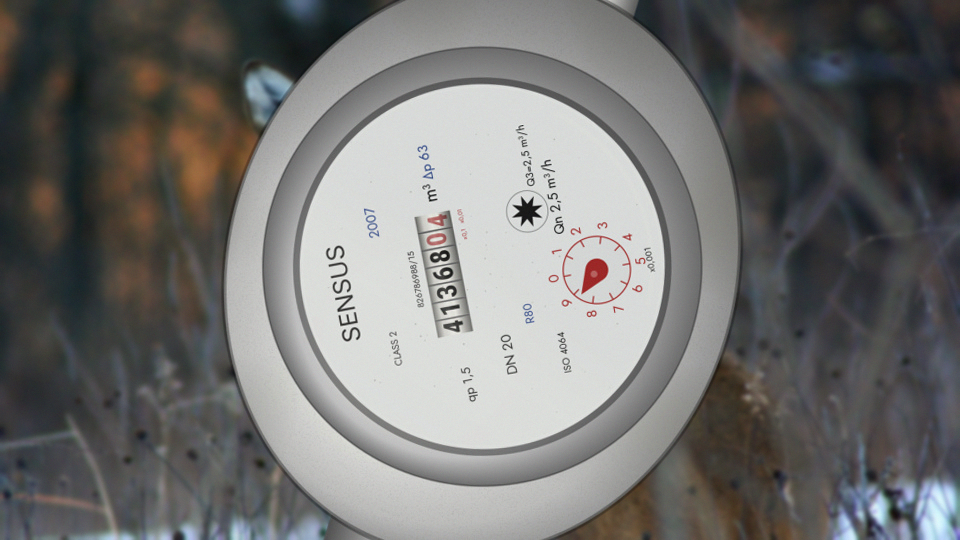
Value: **41368.038** m³
